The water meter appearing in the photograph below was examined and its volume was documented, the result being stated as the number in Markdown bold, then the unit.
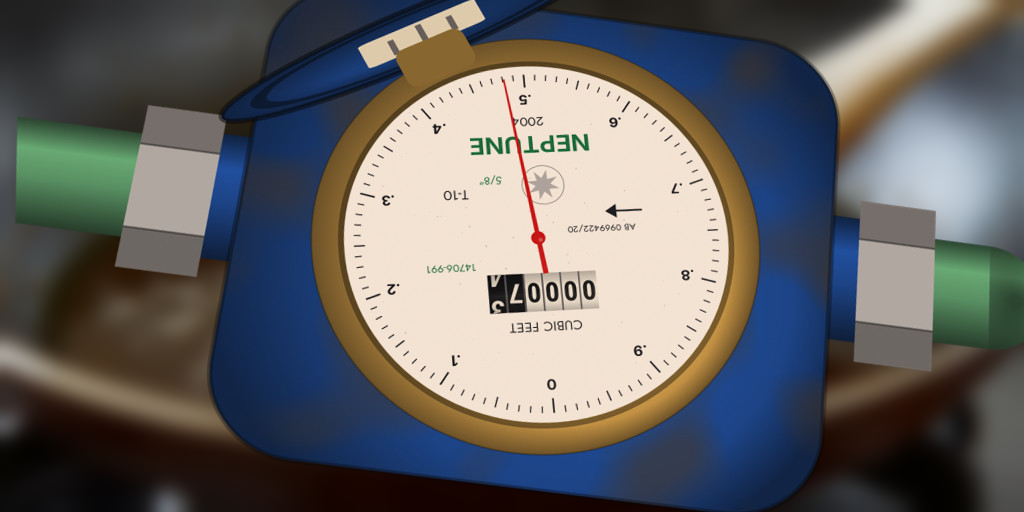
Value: **73.48** ft³
